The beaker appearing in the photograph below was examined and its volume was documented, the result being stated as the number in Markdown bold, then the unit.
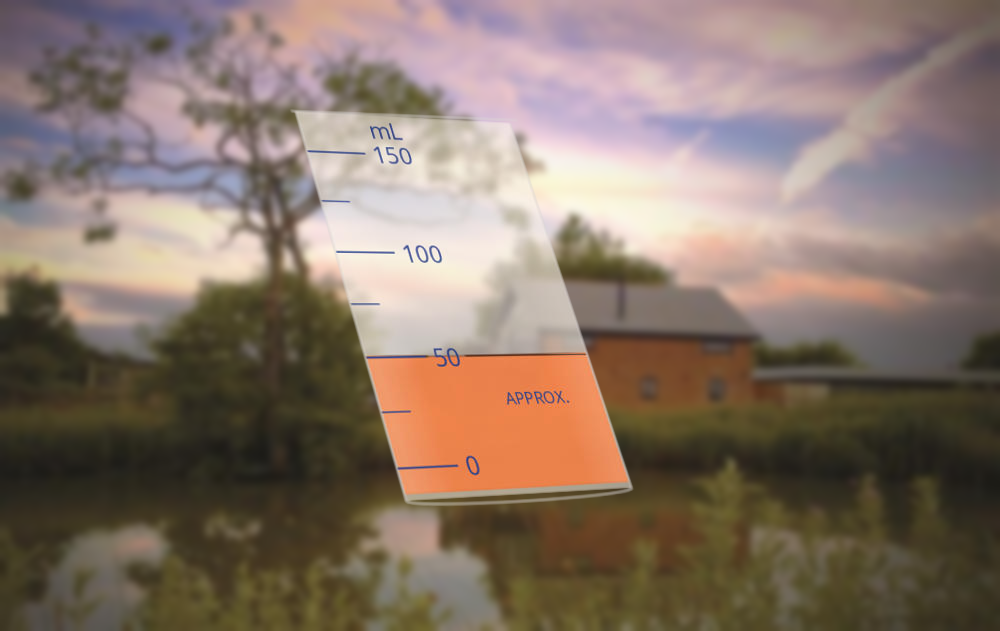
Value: **50** mL
